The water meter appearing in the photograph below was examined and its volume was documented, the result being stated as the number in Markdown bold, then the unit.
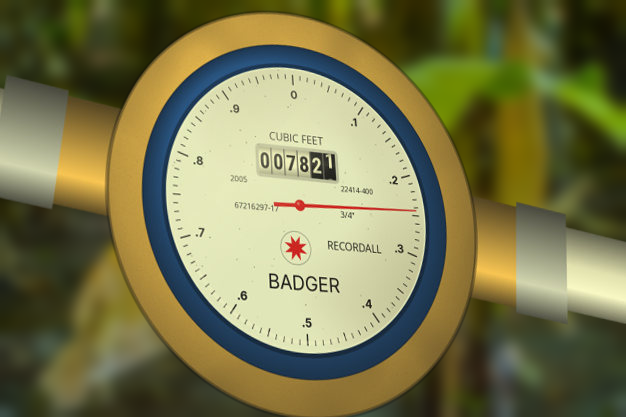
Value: **7821.24** ft³
